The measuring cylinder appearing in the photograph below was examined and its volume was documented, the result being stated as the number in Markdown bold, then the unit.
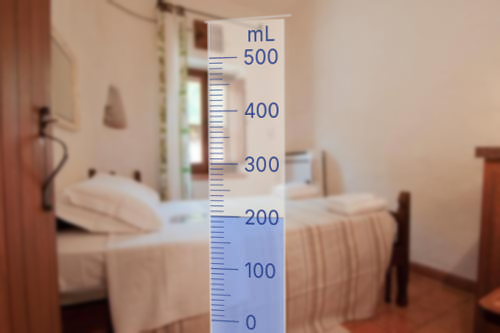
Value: **200** mL
